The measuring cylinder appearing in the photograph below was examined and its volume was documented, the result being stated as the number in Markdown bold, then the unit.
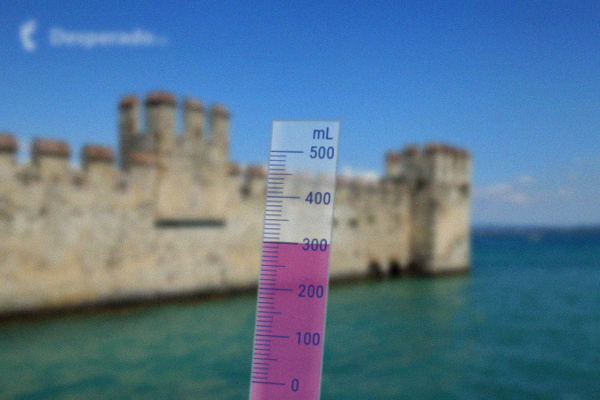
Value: **300** mL
